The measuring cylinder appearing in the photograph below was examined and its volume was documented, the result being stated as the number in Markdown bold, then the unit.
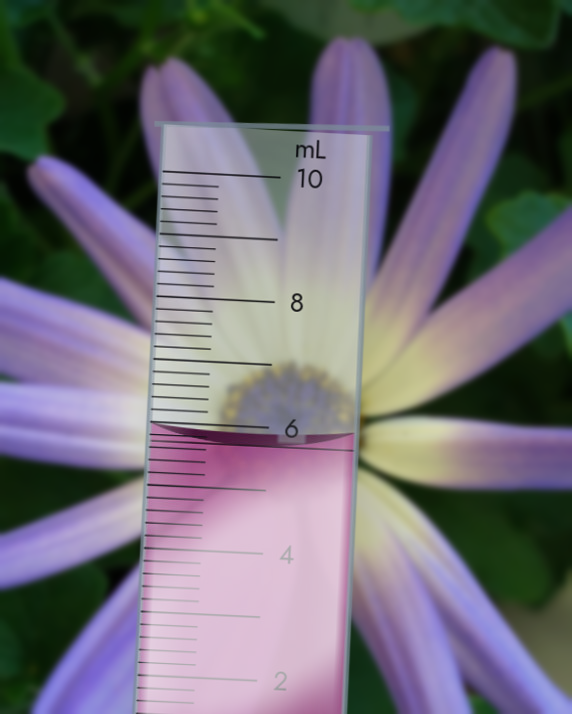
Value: **5.7** mL
